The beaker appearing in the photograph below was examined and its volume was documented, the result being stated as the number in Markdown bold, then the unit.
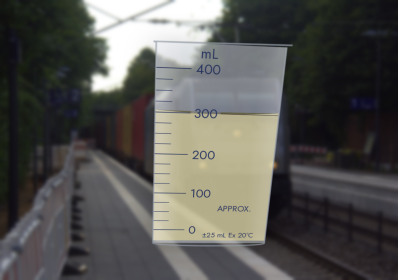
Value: **300** mL
